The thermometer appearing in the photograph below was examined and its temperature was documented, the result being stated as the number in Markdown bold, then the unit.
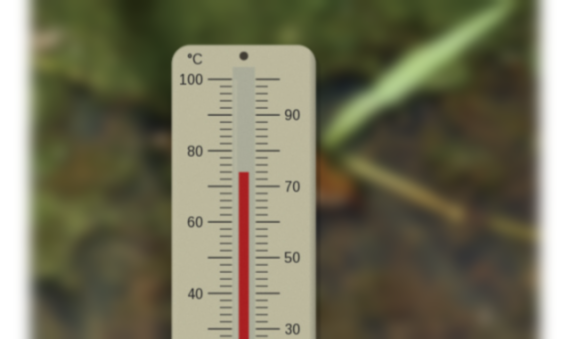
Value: **74** °C
